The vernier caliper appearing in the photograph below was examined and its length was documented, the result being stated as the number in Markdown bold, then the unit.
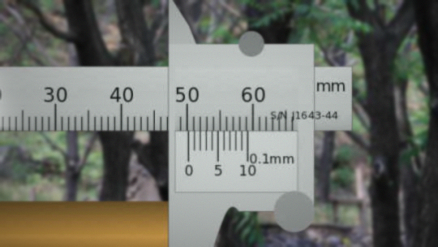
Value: **50.2** mm
